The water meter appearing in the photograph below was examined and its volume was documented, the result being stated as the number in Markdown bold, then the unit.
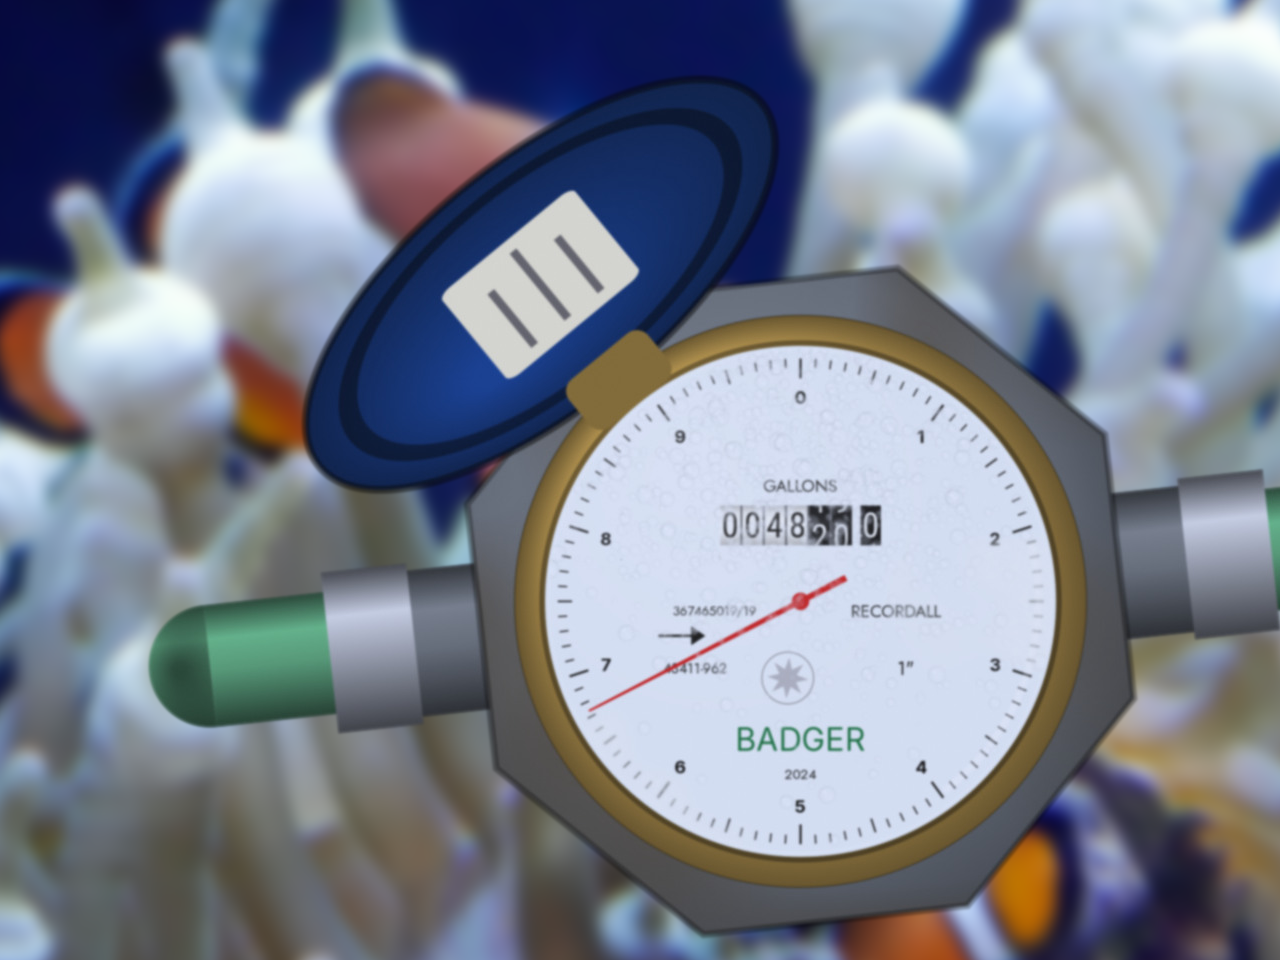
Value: **48196.7** gal
